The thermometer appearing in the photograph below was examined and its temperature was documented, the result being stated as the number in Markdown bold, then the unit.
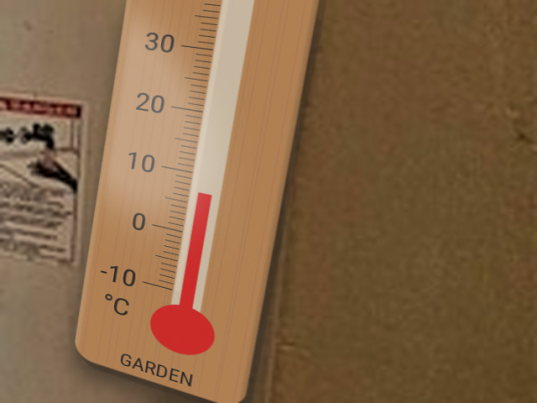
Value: **7** °C
